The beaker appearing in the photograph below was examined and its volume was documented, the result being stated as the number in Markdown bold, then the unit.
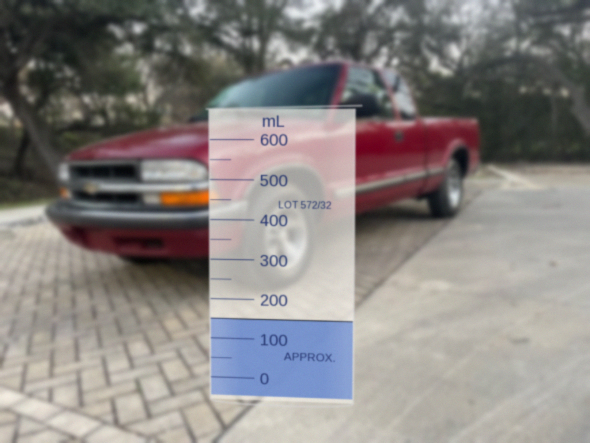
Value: **150** mL
